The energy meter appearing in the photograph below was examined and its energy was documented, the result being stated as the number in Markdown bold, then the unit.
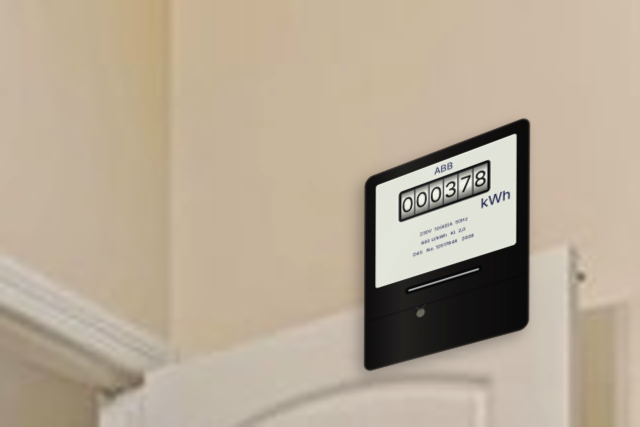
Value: **378** kWh
